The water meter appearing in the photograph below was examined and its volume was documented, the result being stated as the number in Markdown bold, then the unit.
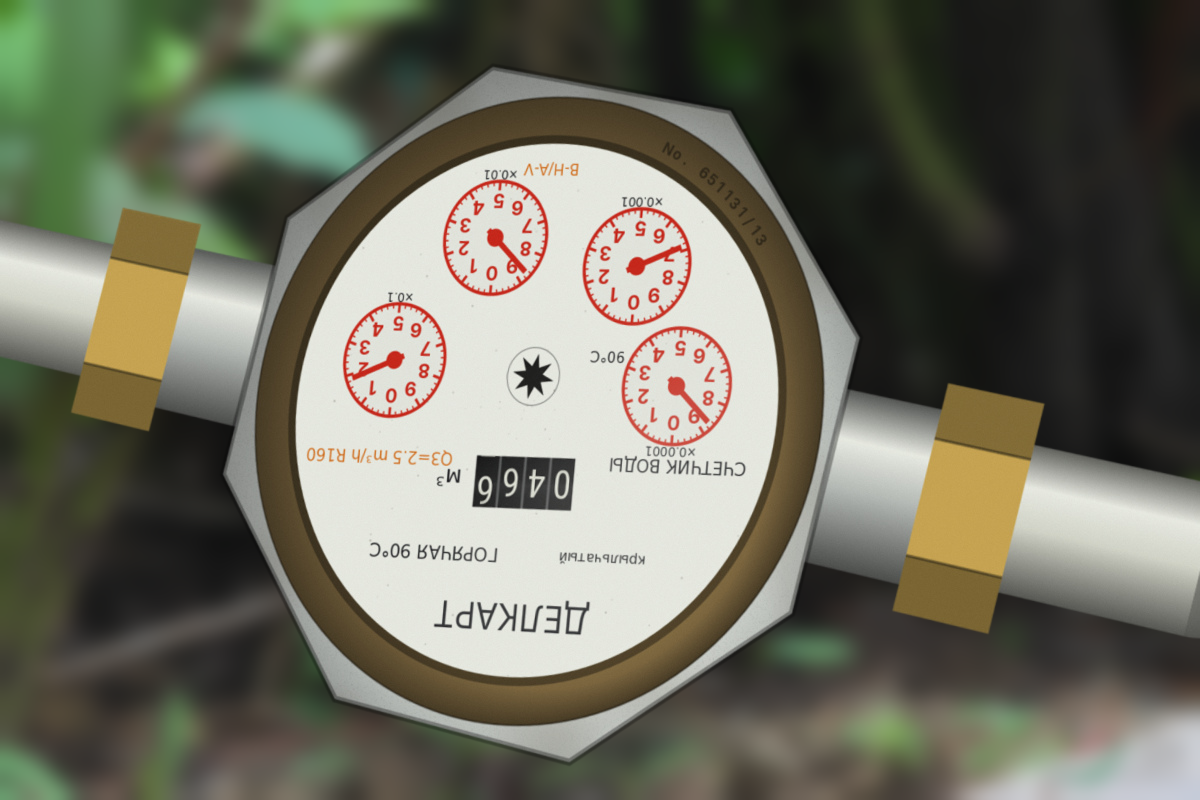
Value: **466.1868** m³
